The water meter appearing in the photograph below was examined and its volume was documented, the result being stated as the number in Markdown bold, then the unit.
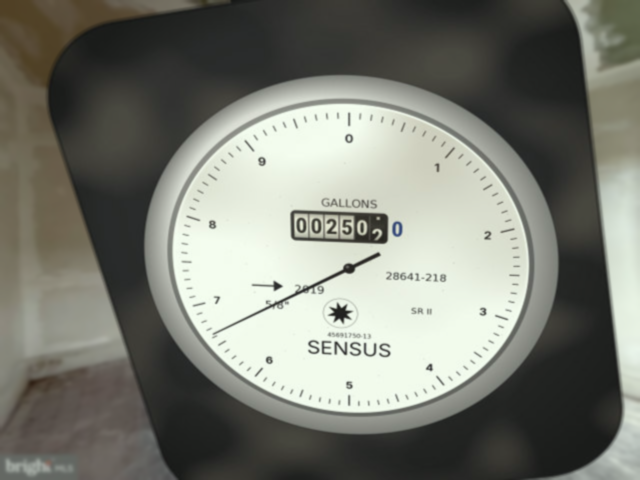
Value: **25016.6** gal
